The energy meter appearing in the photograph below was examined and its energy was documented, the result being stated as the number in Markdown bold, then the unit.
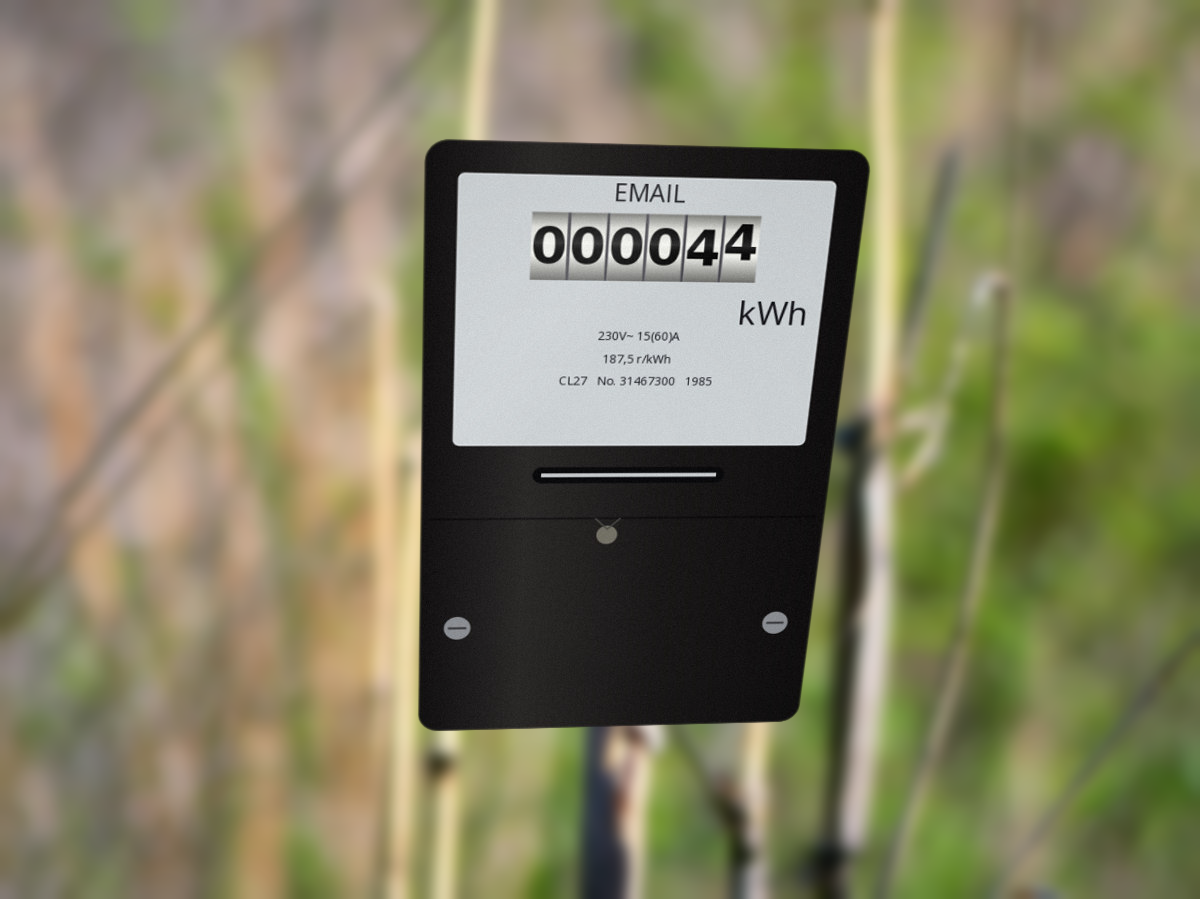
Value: **44** kWh
